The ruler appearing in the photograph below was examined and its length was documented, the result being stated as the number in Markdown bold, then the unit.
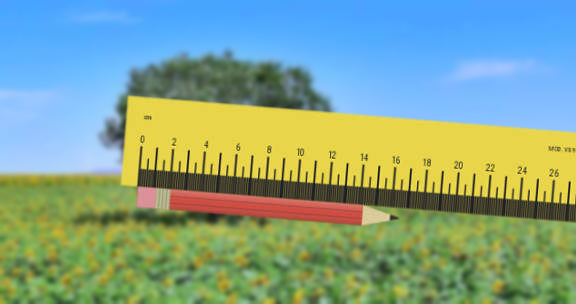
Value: **16.5** cm
